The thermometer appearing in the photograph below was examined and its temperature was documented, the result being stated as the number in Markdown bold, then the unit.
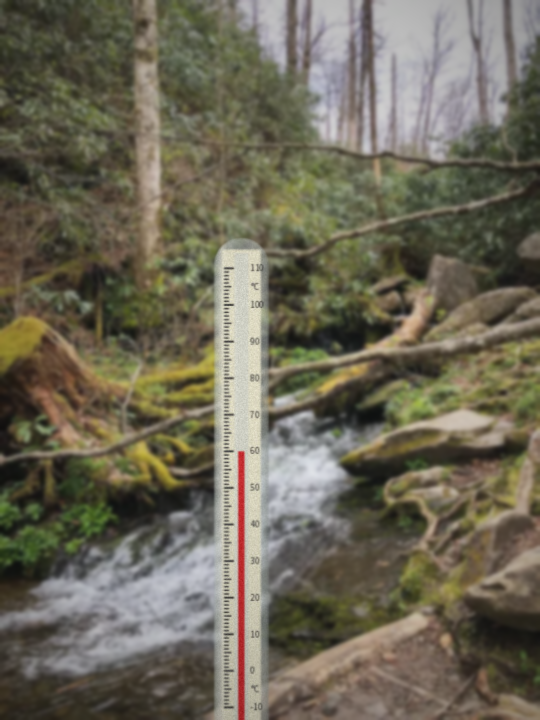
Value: **60** °C
